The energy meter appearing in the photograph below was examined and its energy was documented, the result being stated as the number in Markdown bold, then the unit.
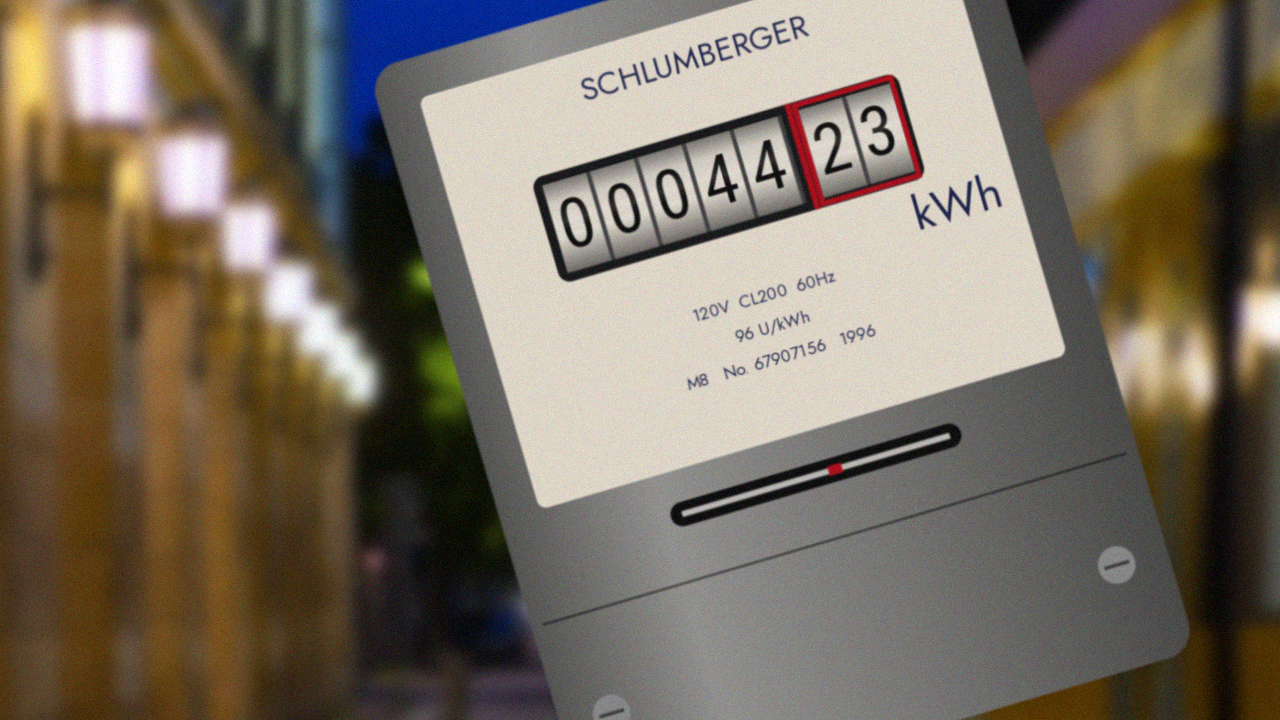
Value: **44.23** kWh
